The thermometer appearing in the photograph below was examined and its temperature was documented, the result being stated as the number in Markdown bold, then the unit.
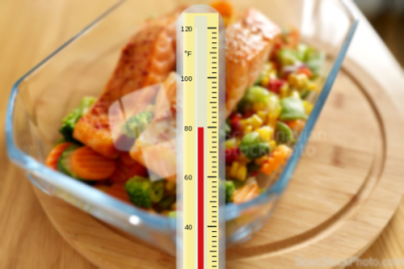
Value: **80** °F
